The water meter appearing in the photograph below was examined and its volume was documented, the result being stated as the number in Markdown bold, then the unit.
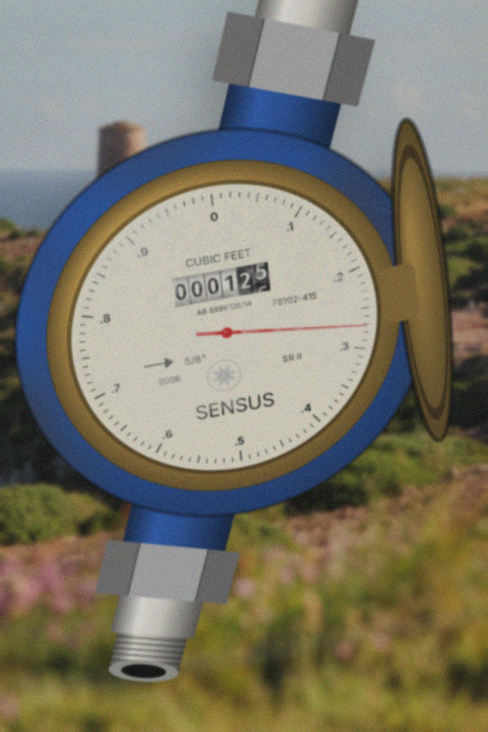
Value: **125.27** ft³
